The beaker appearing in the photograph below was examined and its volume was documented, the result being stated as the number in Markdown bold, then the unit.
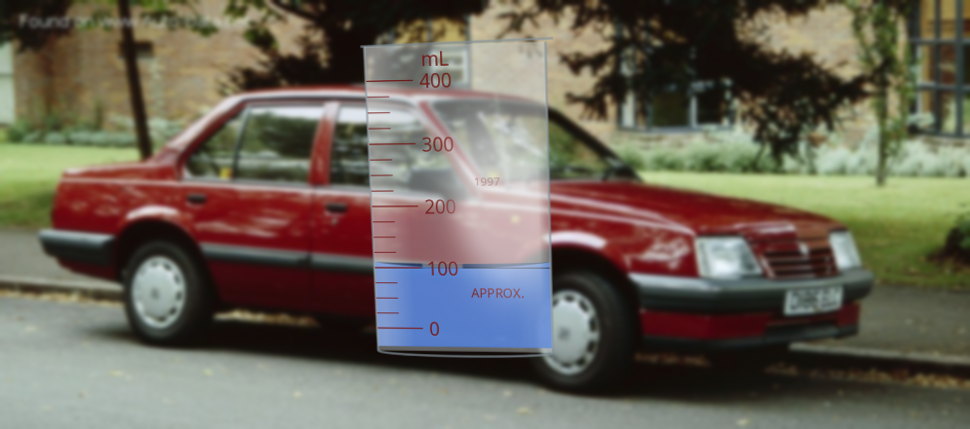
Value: **100** mL
